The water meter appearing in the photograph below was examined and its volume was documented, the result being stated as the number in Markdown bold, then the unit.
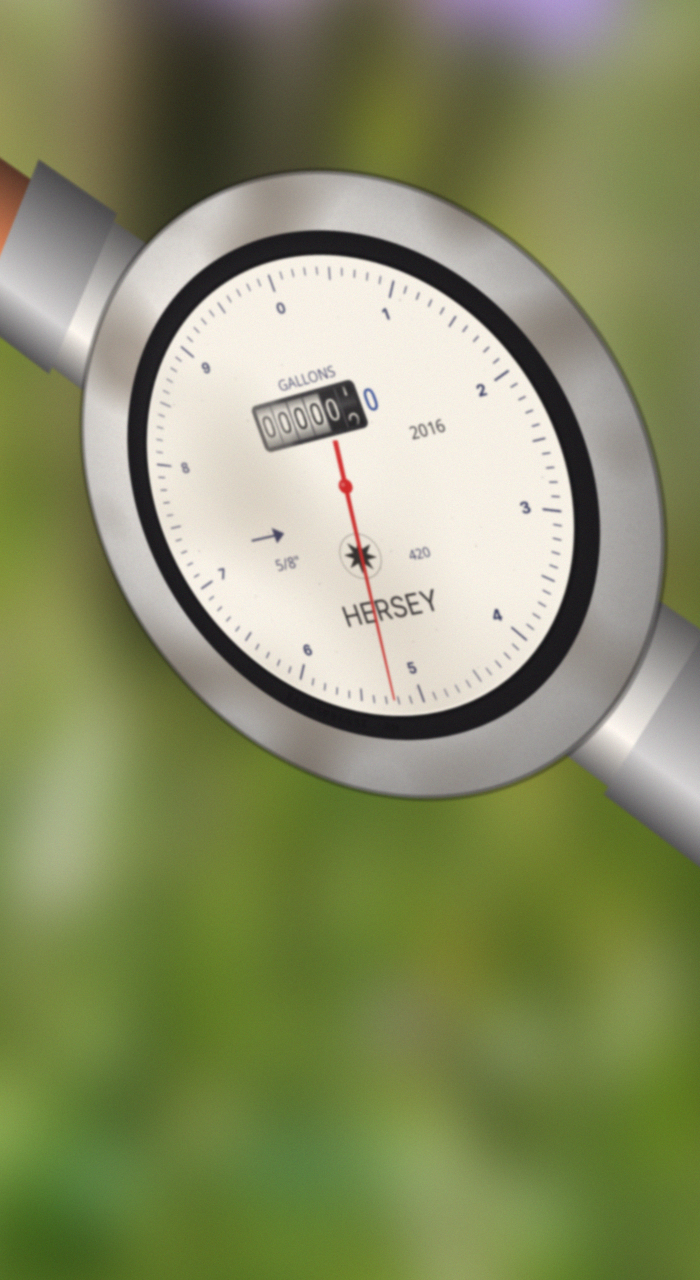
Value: **15.2** gal
